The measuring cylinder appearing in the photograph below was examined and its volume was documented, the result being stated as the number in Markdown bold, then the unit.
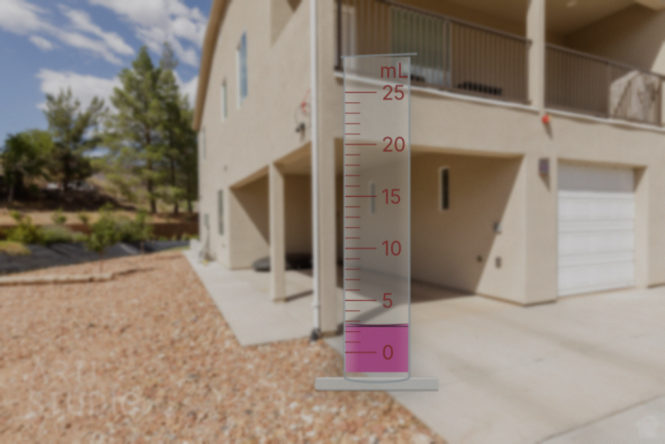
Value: **2.5** mL
